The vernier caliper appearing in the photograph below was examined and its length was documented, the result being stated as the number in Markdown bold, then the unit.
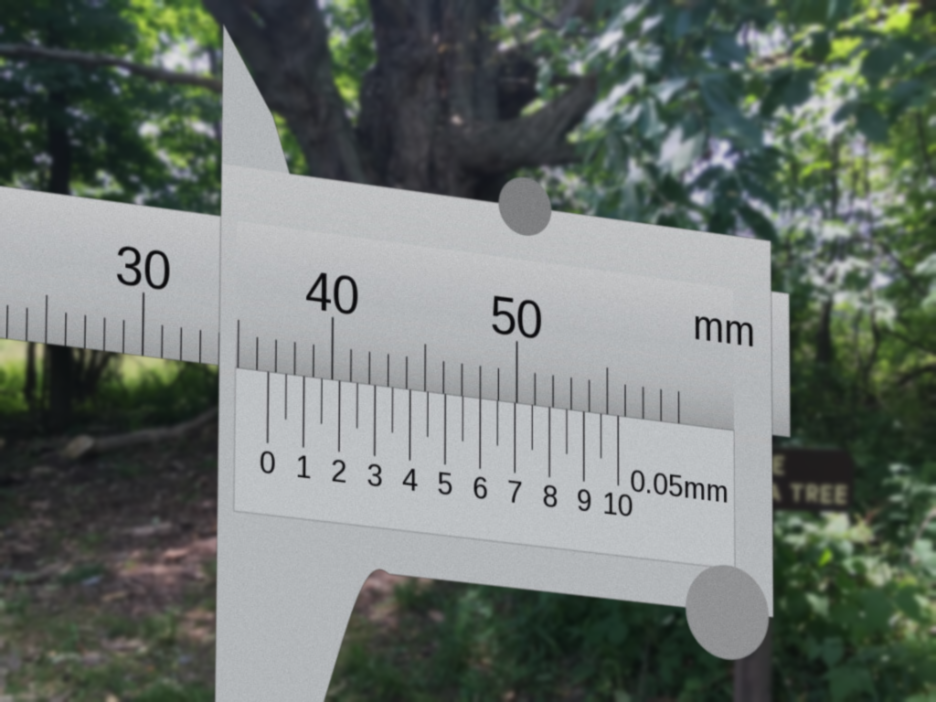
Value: **36.6** mm
